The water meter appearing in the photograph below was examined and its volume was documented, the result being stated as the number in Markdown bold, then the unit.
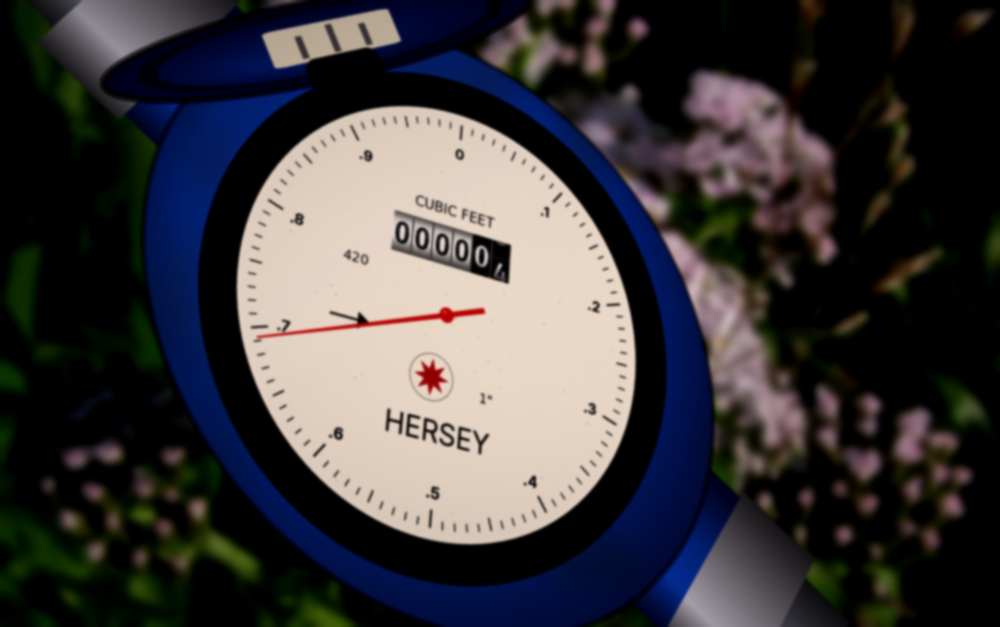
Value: **3.69** ft³
